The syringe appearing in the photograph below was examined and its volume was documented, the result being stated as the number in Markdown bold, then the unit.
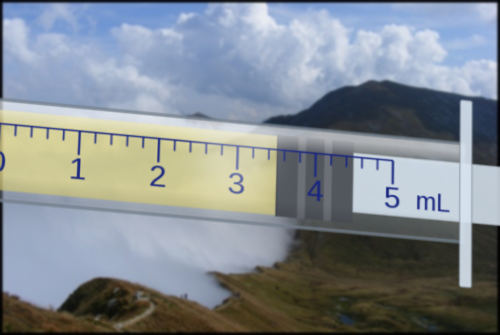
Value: **3.5** mL
